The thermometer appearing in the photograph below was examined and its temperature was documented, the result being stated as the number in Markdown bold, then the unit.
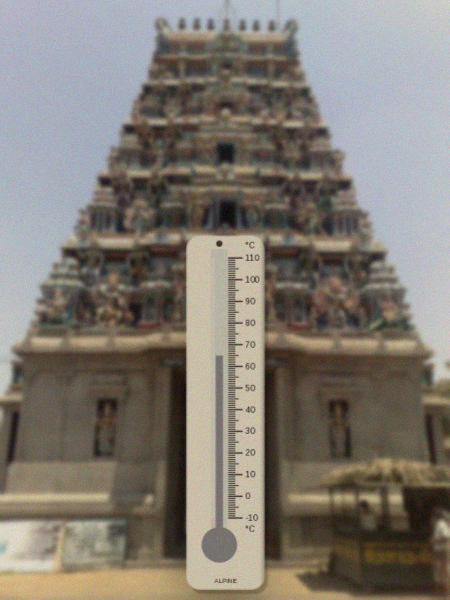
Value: **65** °C
